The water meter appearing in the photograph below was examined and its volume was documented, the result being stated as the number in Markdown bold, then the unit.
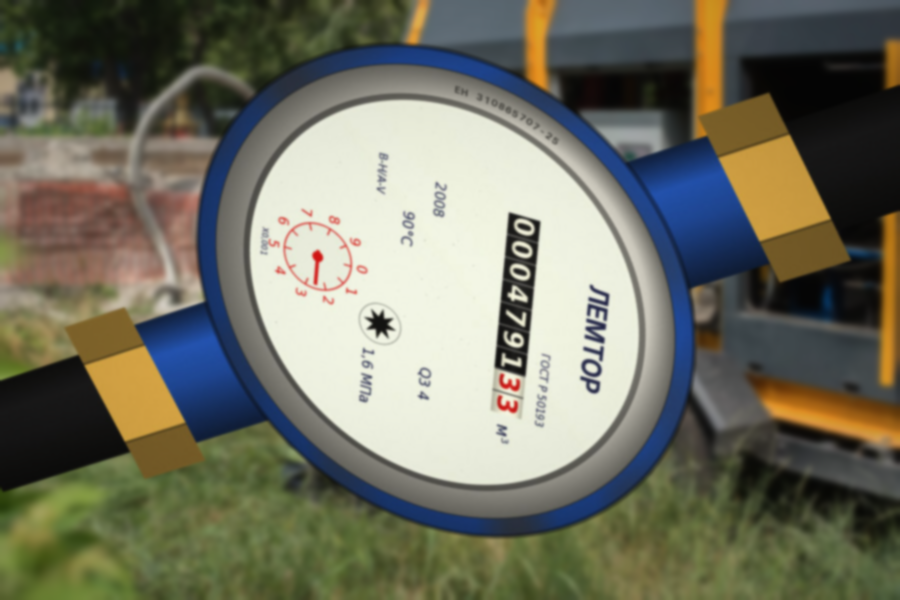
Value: **4791.332** m³
